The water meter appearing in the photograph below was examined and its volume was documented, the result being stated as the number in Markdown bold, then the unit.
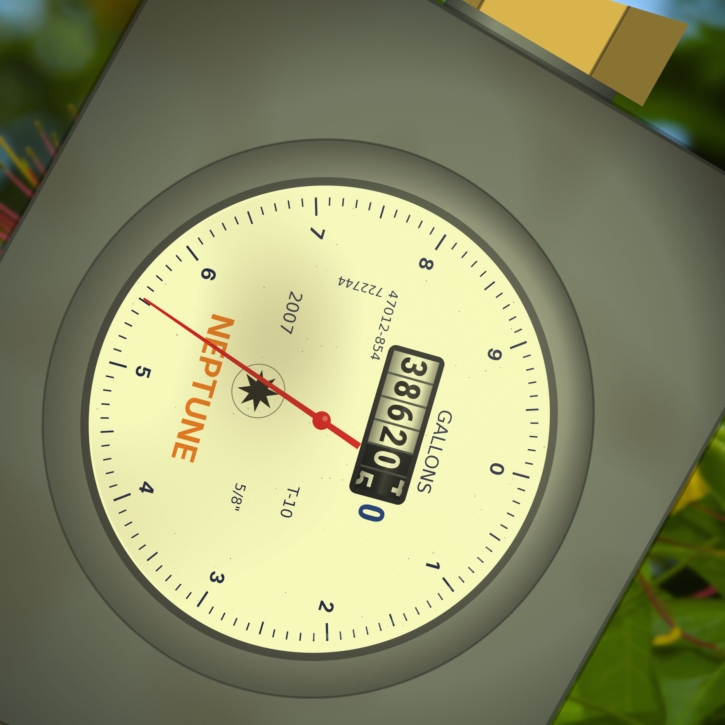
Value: **3862045.5** gal
